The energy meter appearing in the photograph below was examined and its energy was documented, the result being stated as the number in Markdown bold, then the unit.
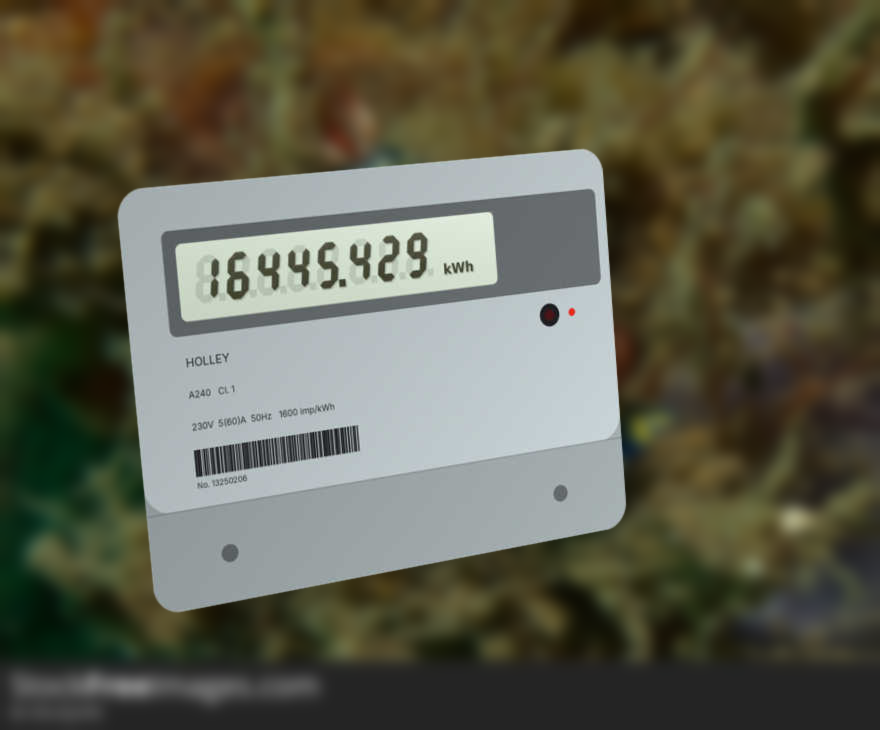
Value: **16445.429** kWh
